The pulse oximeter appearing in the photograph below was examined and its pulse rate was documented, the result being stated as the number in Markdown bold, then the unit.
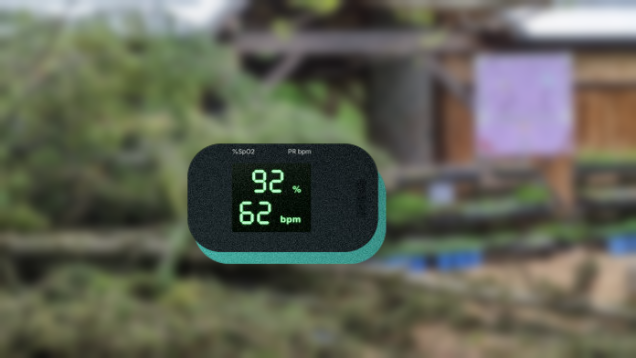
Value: **62** bpm
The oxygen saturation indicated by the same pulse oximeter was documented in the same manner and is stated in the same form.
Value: **92** %
